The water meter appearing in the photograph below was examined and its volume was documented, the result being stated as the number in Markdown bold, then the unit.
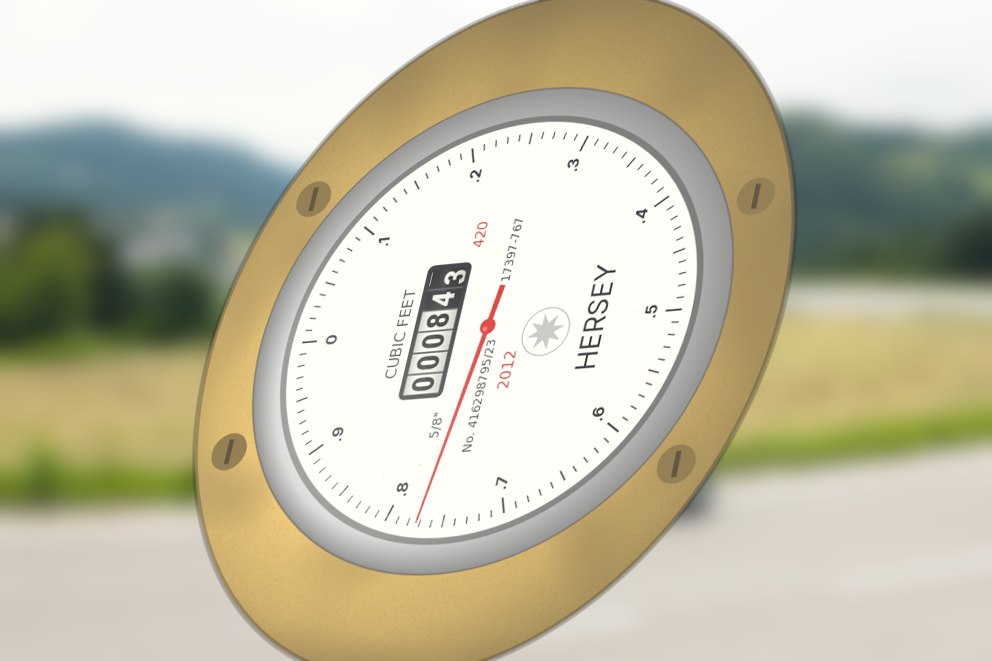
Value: **842.77** ft³
